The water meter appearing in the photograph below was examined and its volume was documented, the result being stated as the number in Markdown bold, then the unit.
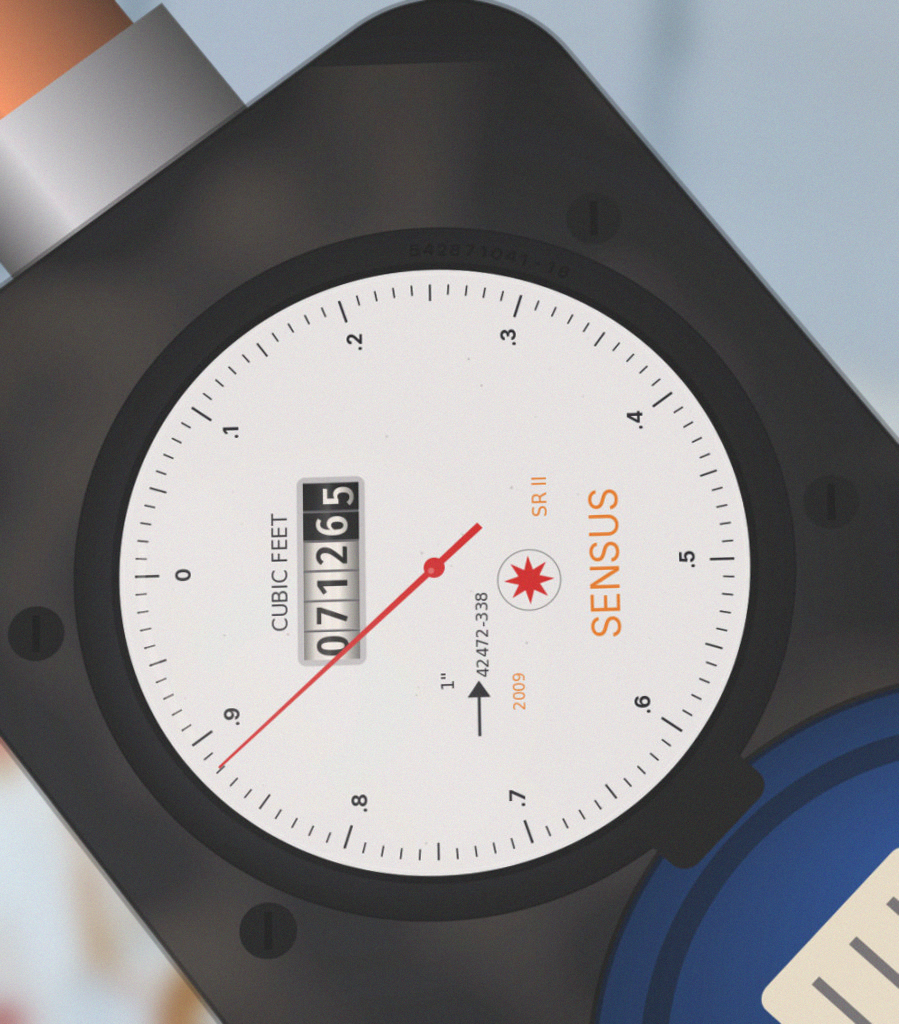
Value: **71264.88** ft³
